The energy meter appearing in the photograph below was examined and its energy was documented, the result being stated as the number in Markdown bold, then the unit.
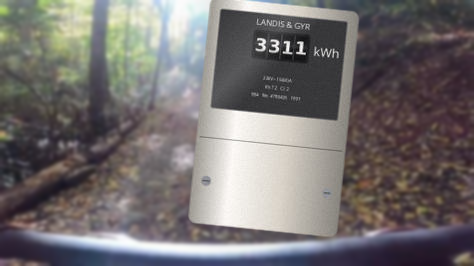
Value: **3311** kWh
